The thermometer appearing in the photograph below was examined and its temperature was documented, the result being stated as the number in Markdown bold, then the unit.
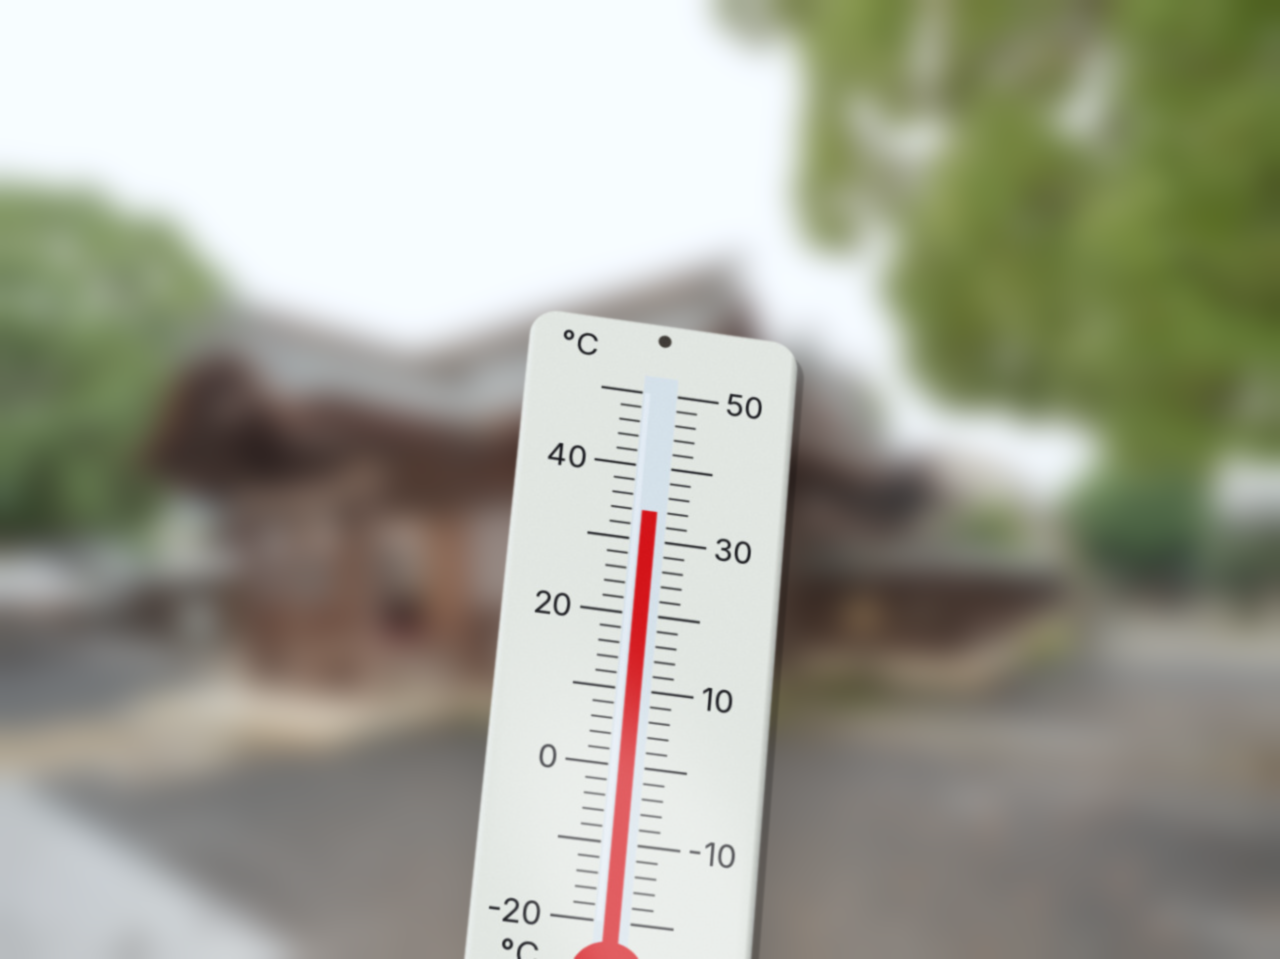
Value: **34** °C
